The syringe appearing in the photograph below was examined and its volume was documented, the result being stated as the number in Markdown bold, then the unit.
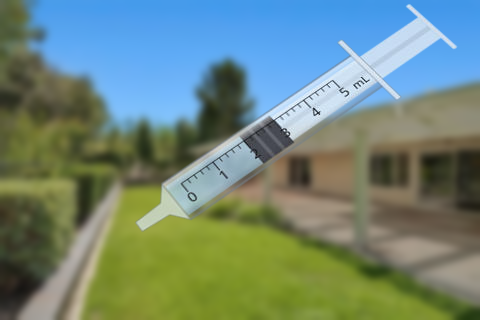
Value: **2** mL
